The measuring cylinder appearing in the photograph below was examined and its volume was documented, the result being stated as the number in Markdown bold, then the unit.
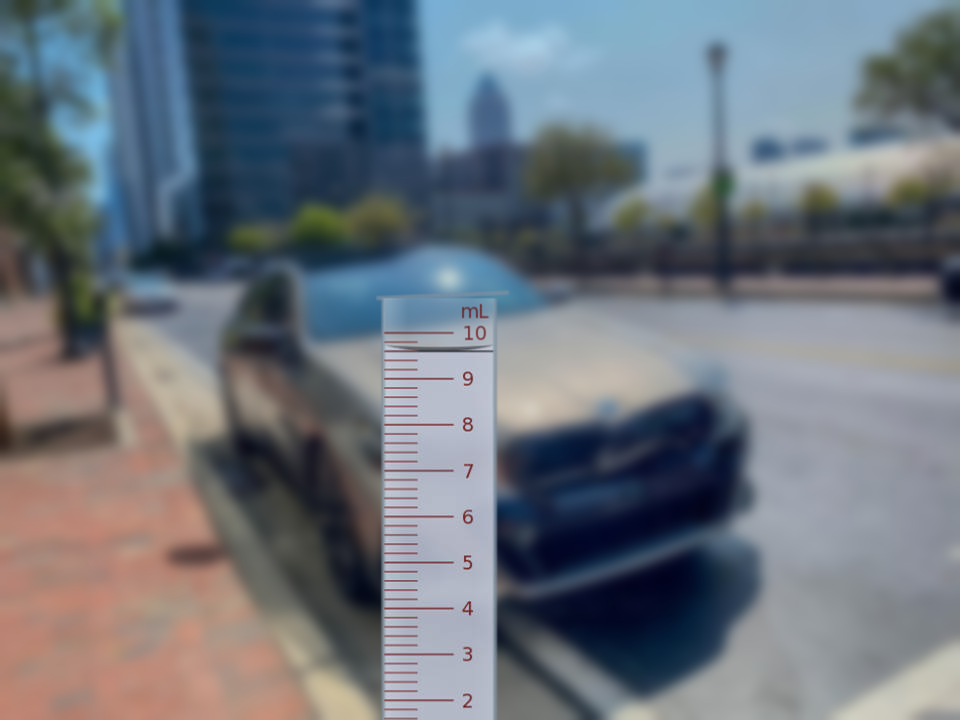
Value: **9.6** mL
